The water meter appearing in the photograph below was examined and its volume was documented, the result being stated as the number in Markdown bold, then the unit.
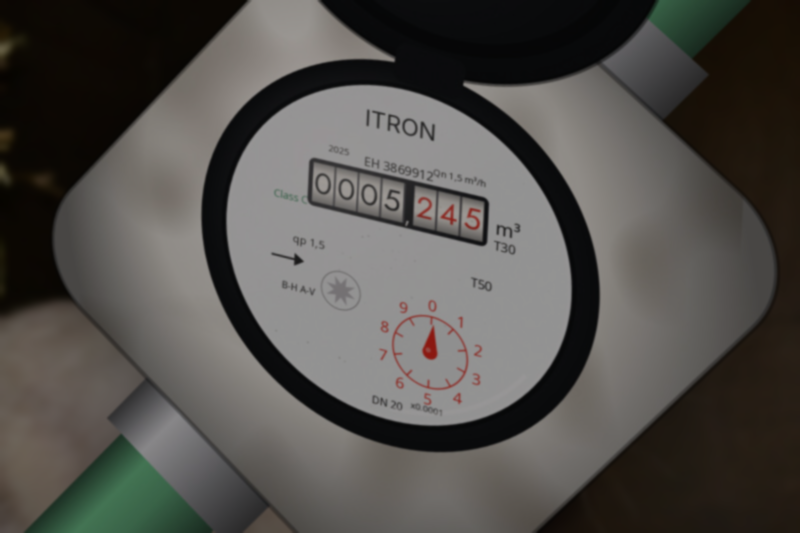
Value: **5.2450** m³
